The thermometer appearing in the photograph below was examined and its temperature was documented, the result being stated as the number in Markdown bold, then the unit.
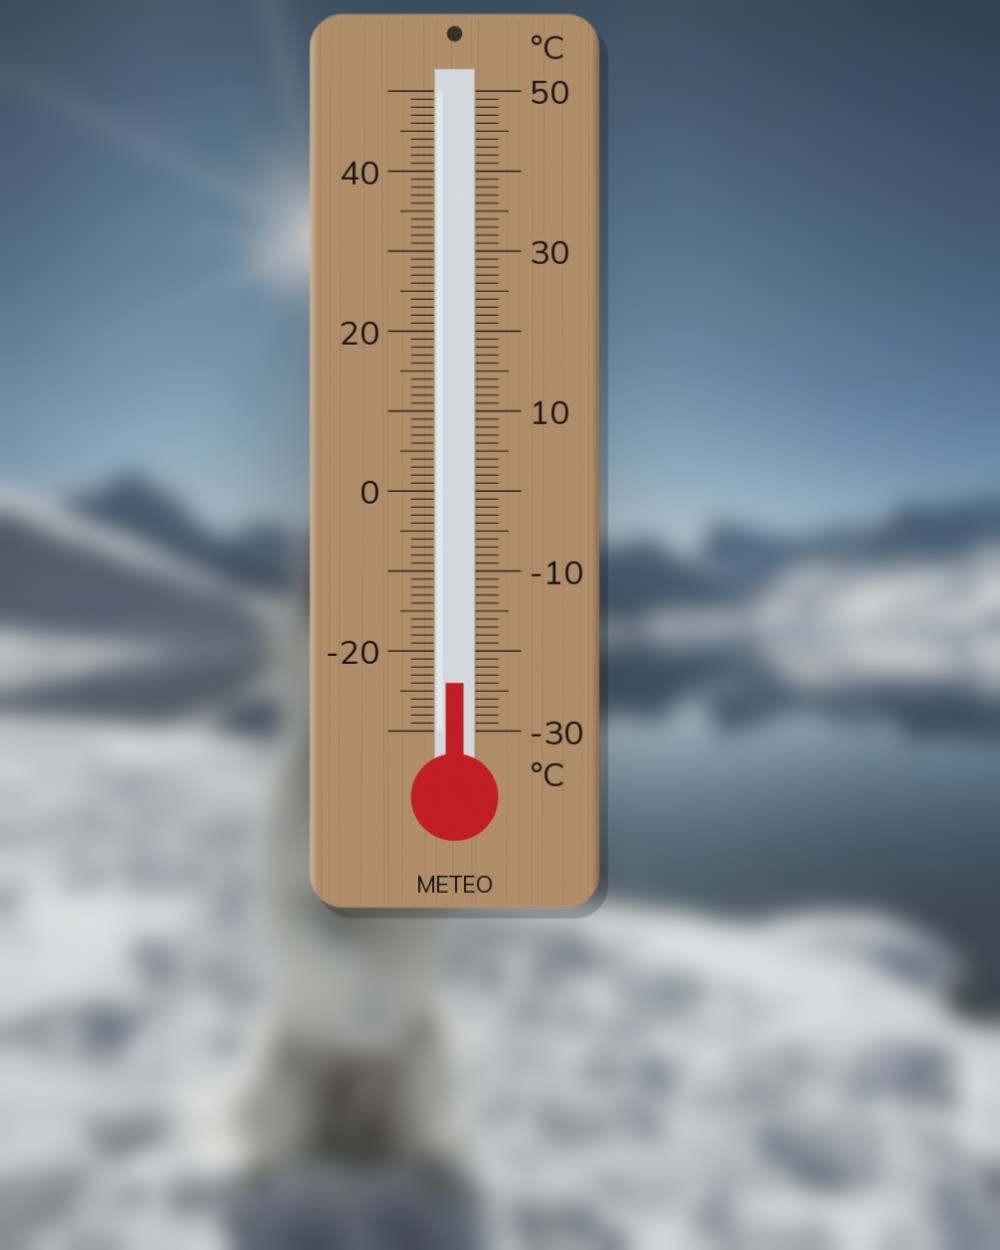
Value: **-24** °C
